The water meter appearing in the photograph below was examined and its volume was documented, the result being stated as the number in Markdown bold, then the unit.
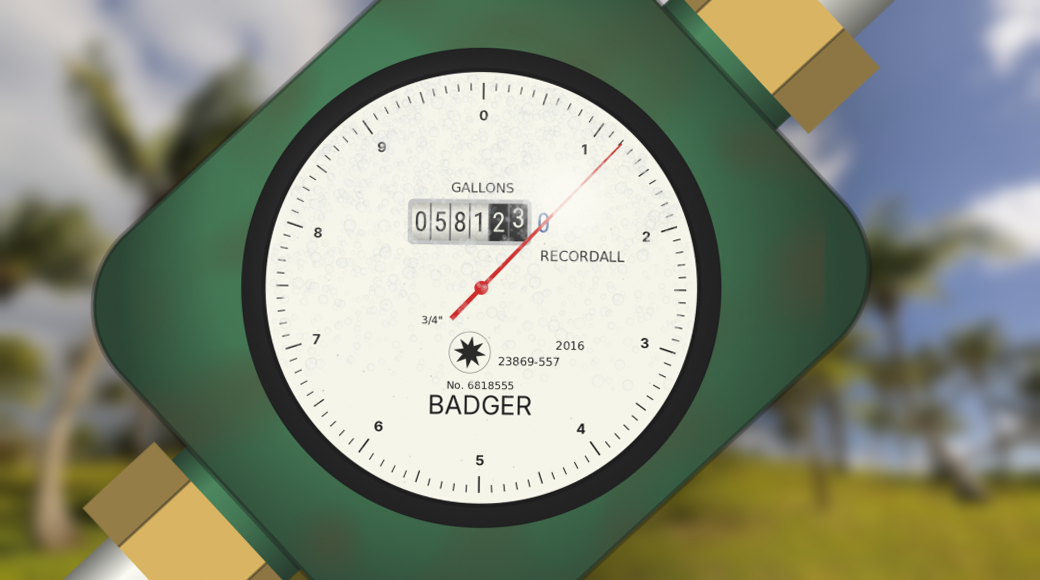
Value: **581231.2** gal
